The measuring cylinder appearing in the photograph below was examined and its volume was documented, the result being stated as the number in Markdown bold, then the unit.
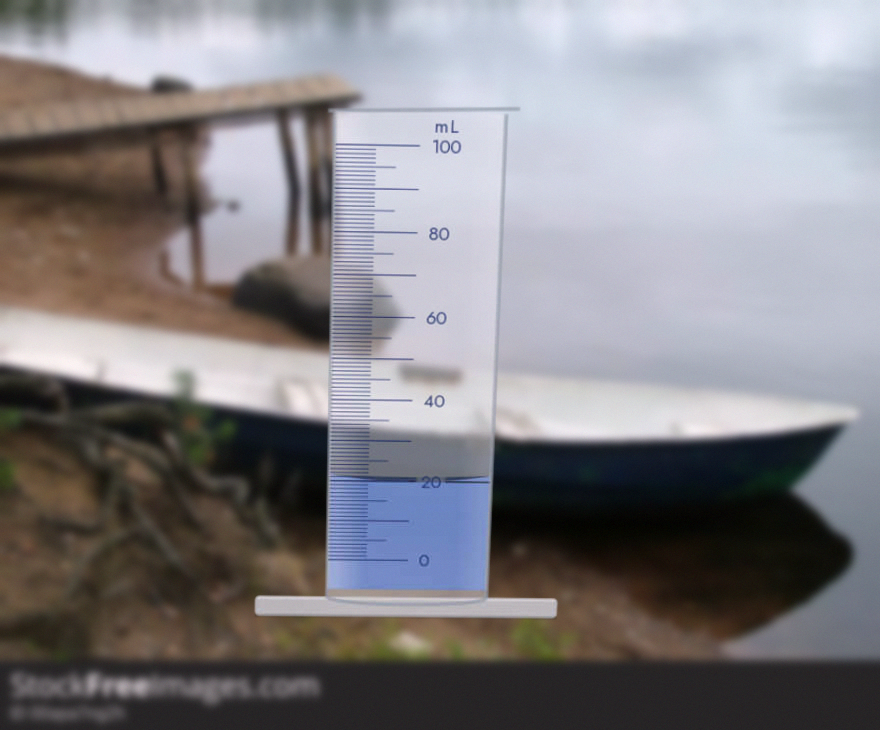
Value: **20** mL
